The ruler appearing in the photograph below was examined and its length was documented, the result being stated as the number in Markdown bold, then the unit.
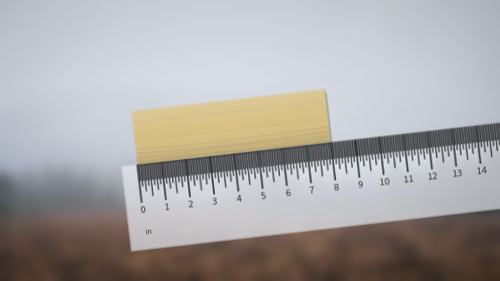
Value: **8** in
